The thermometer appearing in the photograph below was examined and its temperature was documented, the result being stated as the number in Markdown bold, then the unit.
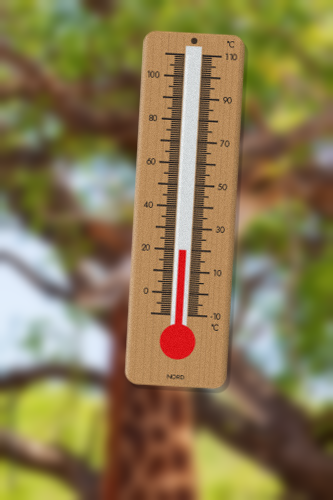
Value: **20** °C
